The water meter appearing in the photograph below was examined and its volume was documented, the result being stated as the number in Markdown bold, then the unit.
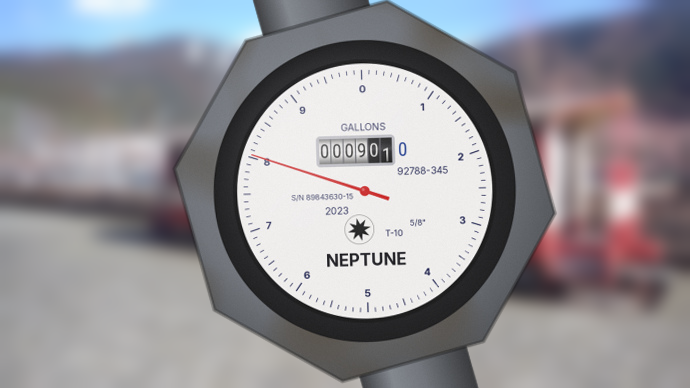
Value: **9008.0** gal
